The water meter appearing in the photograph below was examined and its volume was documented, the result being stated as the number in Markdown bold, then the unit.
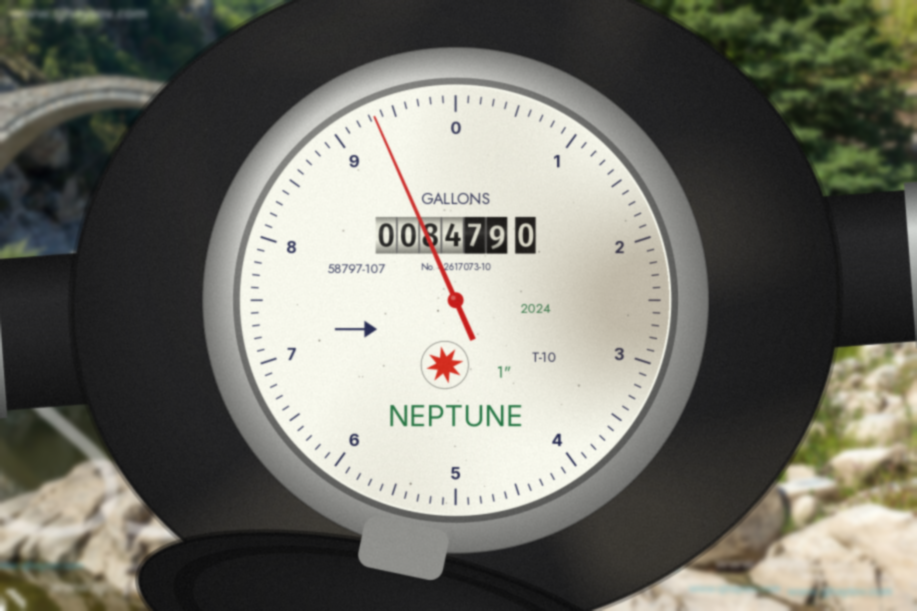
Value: **84789.3** gal
